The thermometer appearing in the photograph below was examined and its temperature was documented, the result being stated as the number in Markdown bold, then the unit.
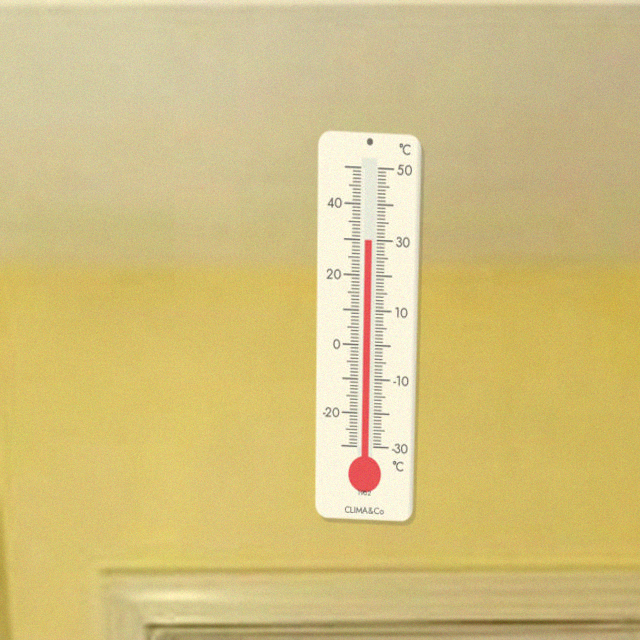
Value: **30** °C
